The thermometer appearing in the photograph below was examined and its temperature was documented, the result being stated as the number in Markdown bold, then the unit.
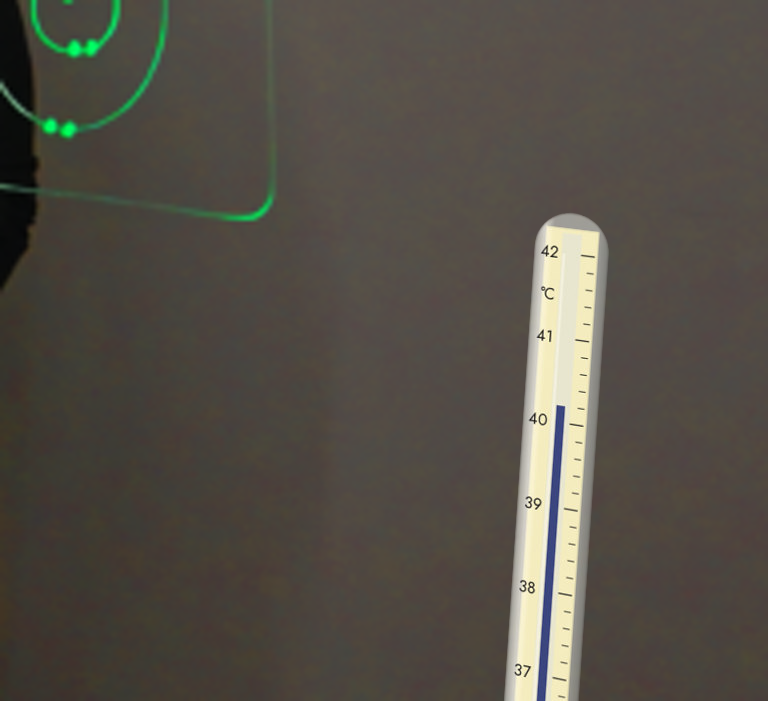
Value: **40.2** °C
